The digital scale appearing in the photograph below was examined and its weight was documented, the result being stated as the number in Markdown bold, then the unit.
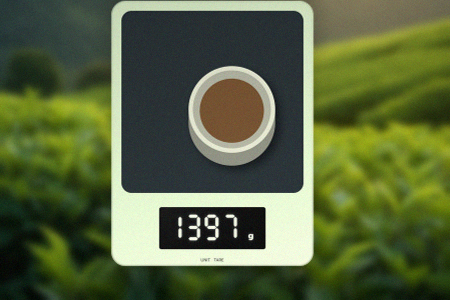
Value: **1397** g
